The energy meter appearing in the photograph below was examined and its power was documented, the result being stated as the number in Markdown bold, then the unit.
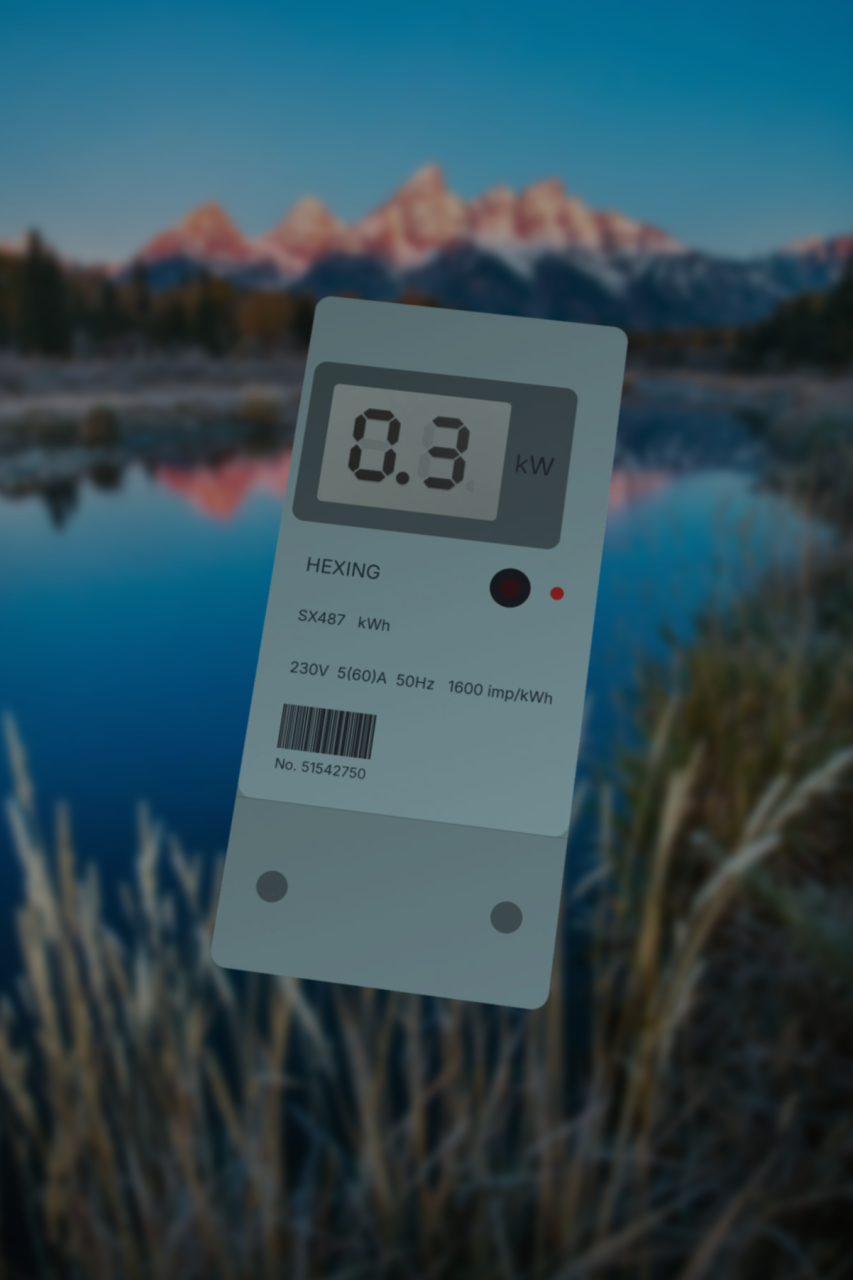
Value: **0.3** kW
